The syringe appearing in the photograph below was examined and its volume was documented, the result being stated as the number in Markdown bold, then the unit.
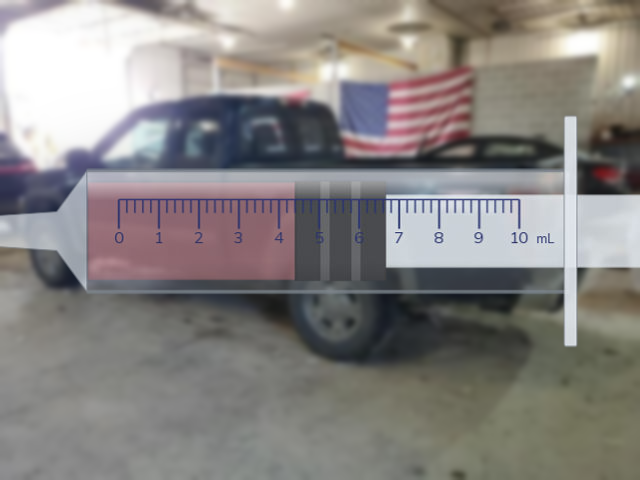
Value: **4.4** mL
